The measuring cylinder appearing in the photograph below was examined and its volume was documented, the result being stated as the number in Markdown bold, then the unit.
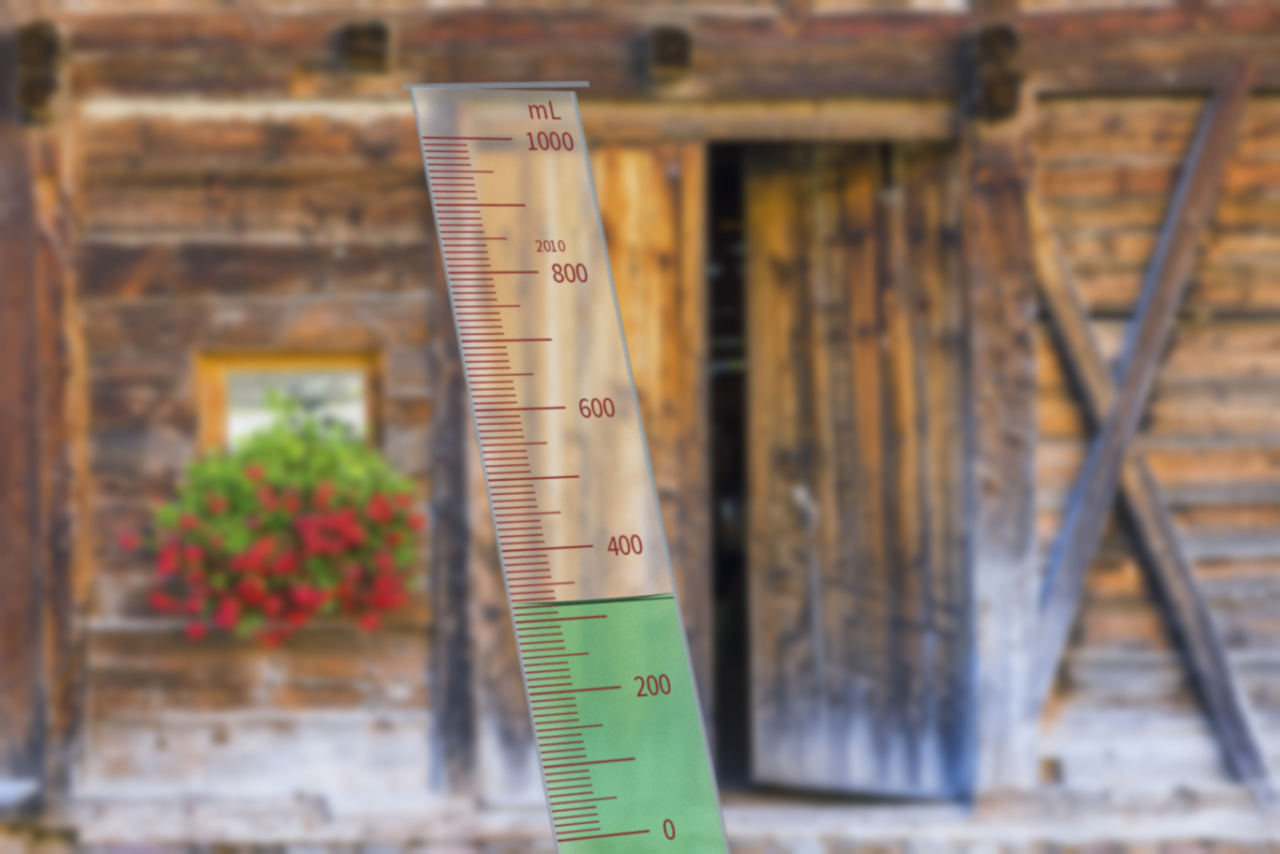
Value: **320** mL
